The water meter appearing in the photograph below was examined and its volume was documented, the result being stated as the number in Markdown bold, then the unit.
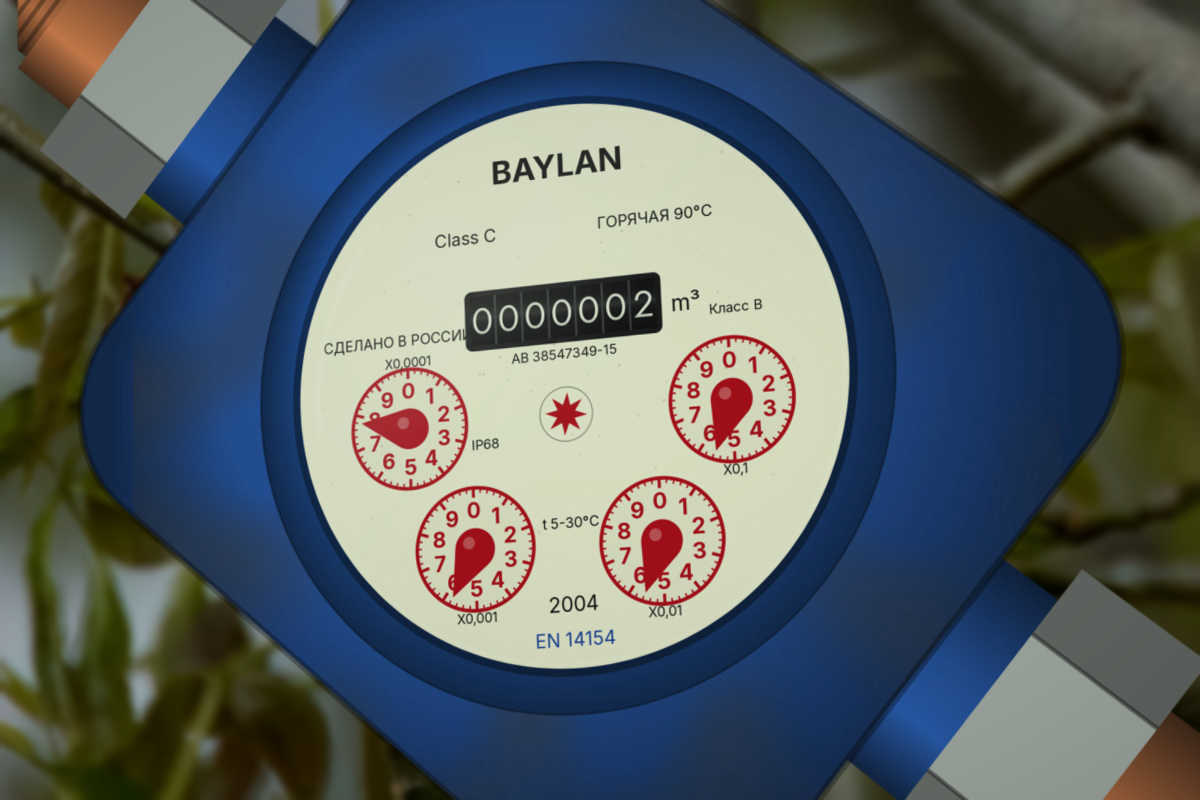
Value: **2.5557** m³
